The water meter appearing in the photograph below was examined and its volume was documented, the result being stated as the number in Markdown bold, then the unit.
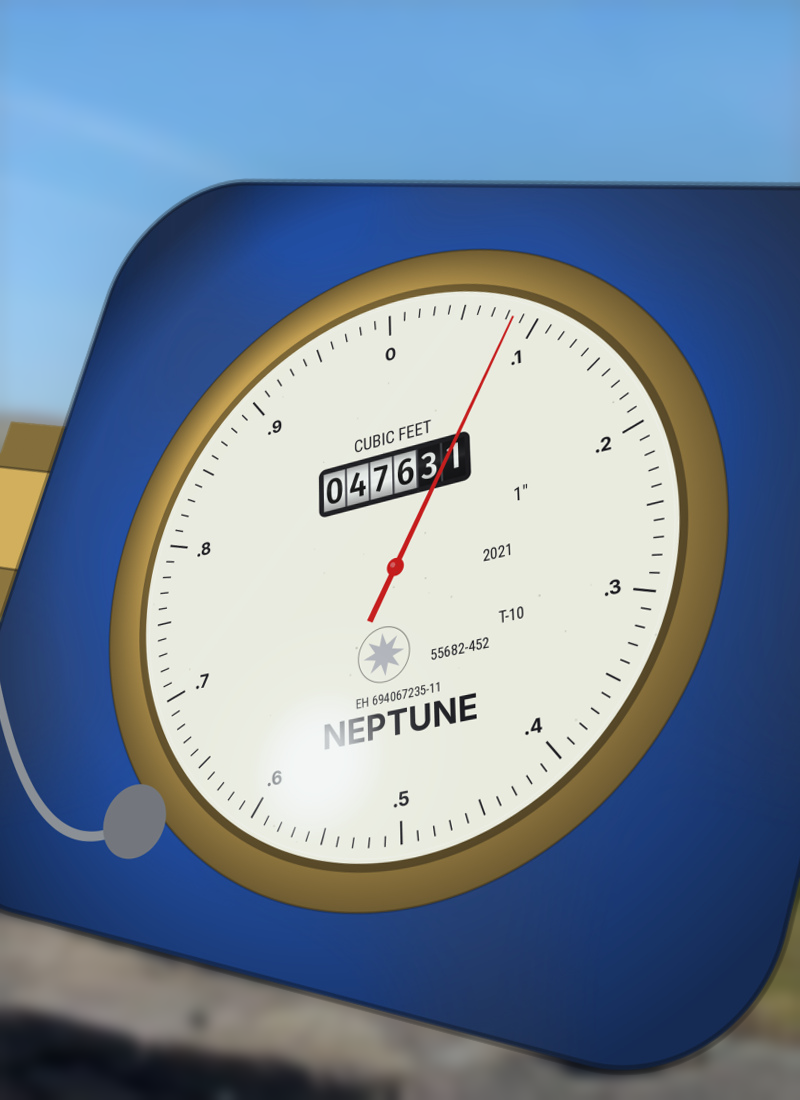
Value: **47631.08** ft³
